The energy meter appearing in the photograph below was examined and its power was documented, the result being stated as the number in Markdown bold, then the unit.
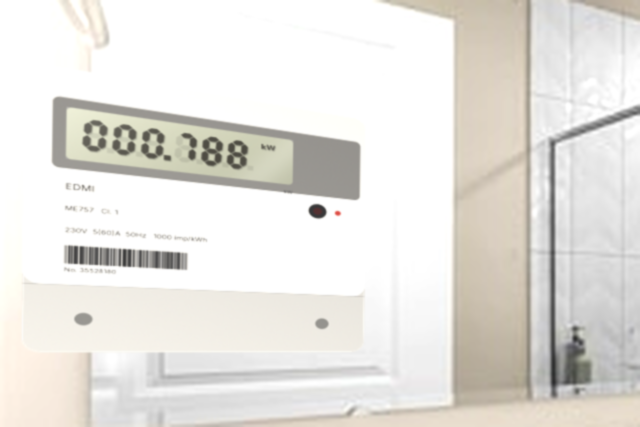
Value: **0.788** kW
